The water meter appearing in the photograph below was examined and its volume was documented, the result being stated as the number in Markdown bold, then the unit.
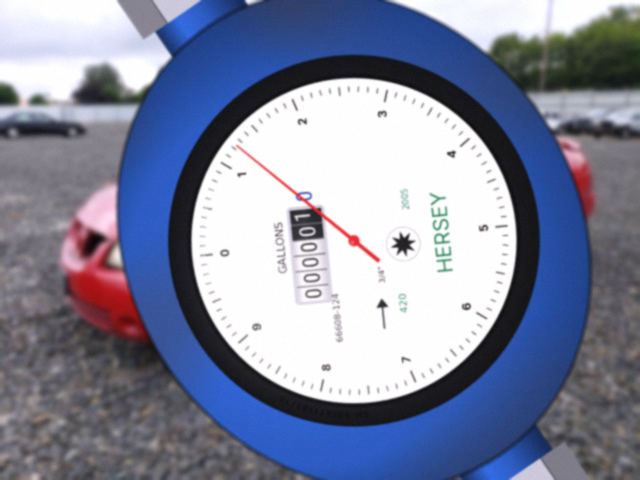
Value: **11.2** gal
